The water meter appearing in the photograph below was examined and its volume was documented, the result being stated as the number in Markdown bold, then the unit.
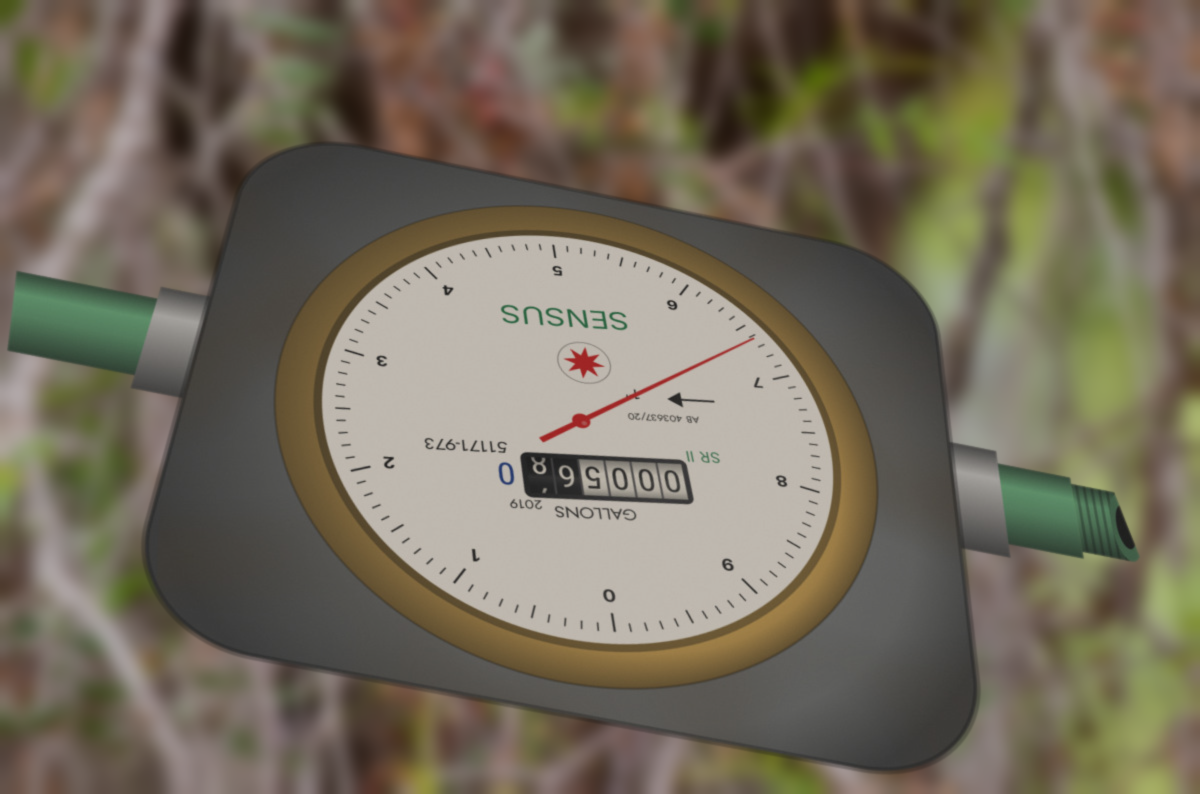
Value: **5676.6** gal
